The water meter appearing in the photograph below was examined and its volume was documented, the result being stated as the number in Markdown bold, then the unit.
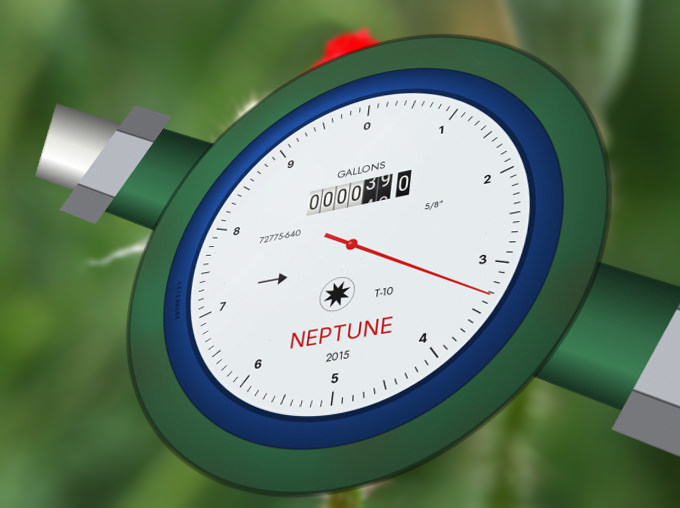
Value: **393.3** gal
